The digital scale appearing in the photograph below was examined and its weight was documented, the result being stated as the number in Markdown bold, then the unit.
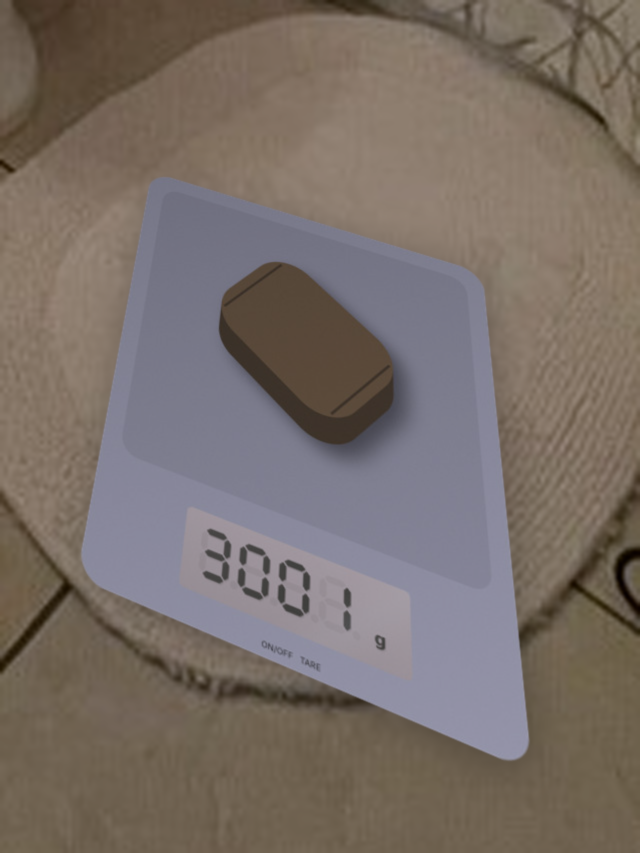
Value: **3001** g
